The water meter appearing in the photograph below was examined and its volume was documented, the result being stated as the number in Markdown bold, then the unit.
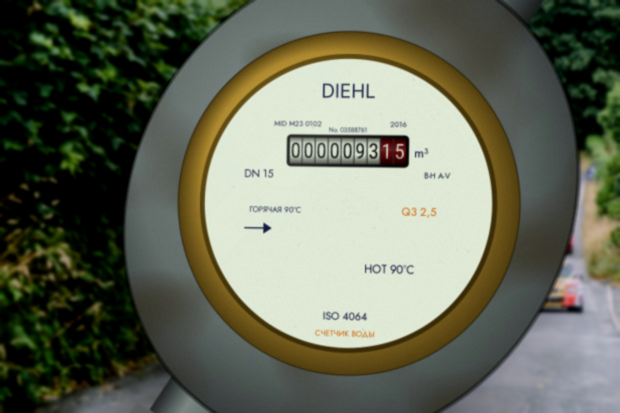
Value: **93.15** m³
